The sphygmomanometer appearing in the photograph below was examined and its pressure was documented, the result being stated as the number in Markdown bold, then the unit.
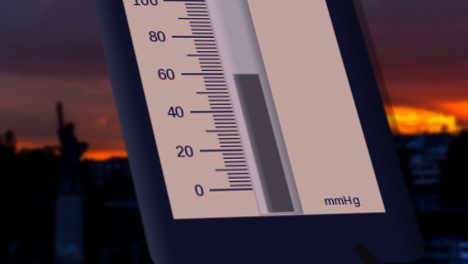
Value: **60** mmHg
